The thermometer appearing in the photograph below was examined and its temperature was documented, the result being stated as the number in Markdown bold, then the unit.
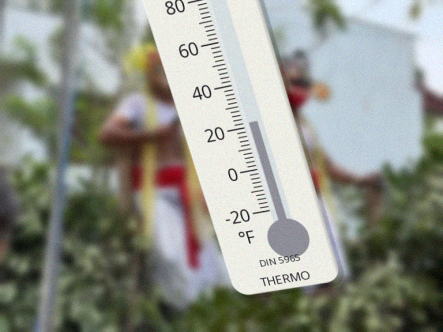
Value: **22** °F
